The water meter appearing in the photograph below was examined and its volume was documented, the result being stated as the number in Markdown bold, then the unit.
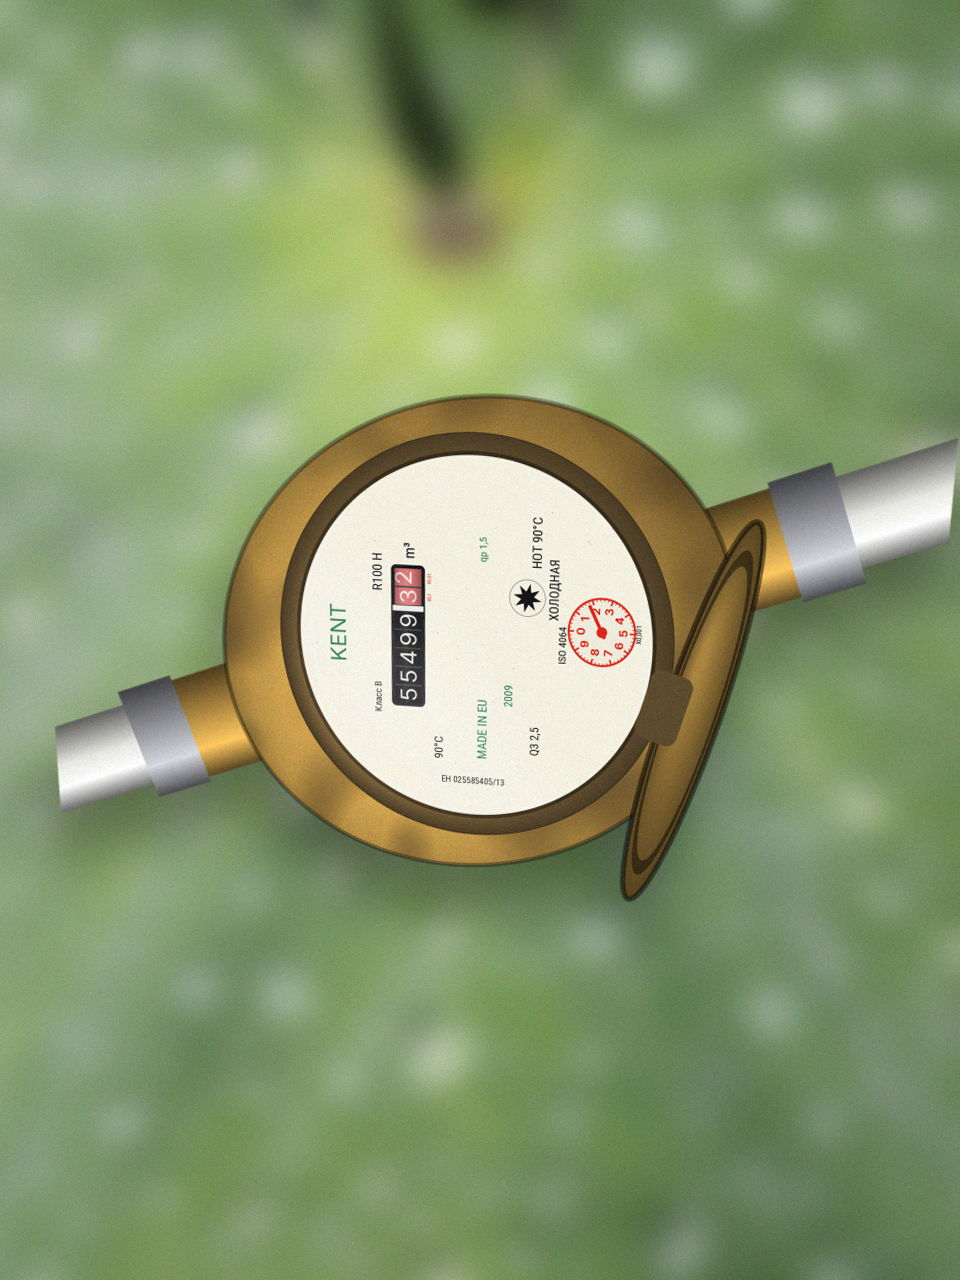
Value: **55499.321** m³
